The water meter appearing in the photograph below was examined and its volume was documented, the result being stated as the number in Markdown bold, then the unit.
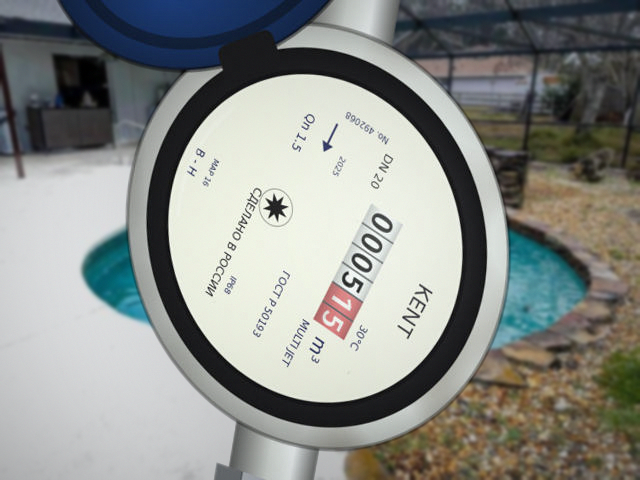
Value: **5.15** m³
